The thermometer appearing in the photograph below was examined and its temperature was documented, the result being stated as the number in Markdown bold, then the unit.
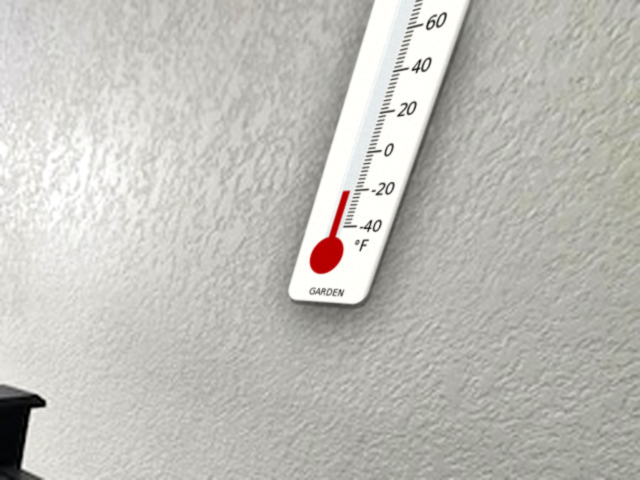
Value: **-20** °F
